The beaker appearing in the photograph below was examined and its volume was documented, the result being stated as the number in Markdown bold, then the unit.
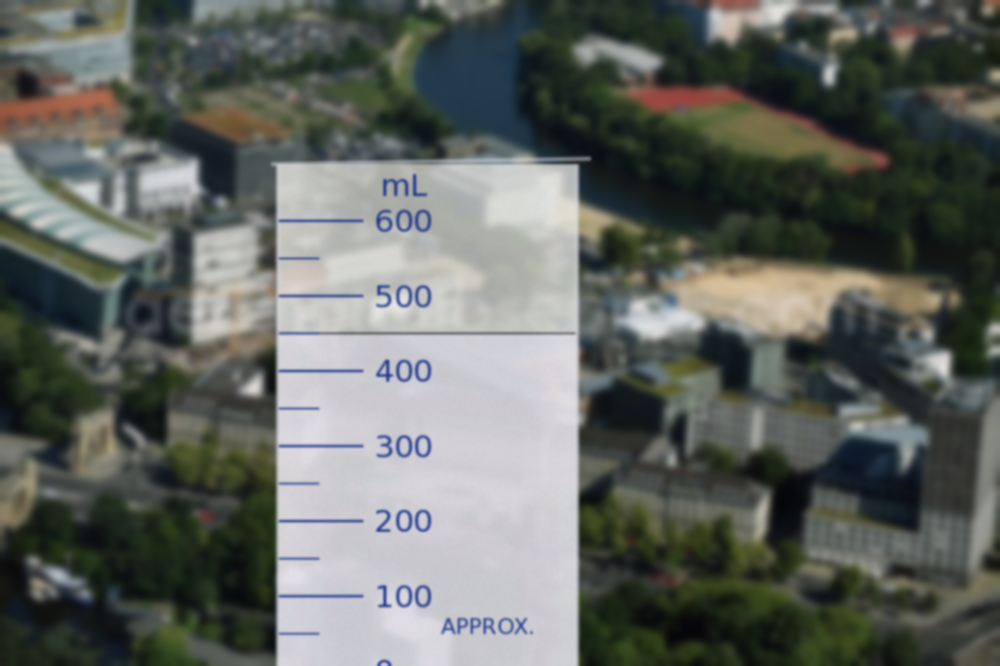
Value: **450** mL
